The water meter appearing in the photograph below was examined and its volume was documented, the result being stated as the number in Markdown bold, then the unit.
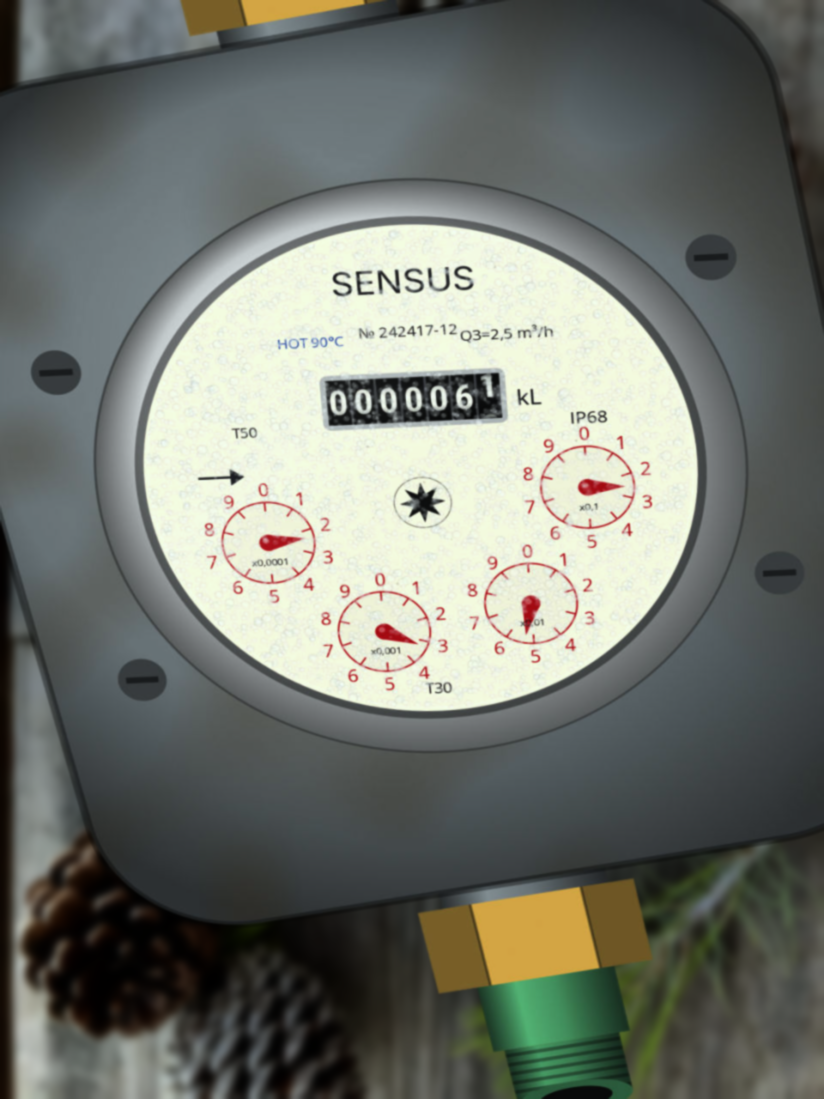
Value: **61.2532** kL
